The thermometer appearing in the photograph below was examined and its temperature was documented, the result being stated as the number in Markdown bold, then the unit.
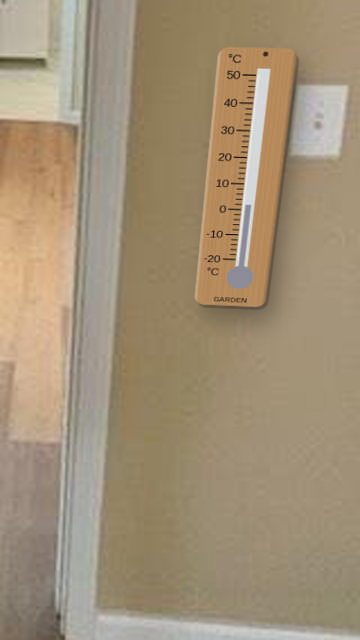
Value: **2** °C
